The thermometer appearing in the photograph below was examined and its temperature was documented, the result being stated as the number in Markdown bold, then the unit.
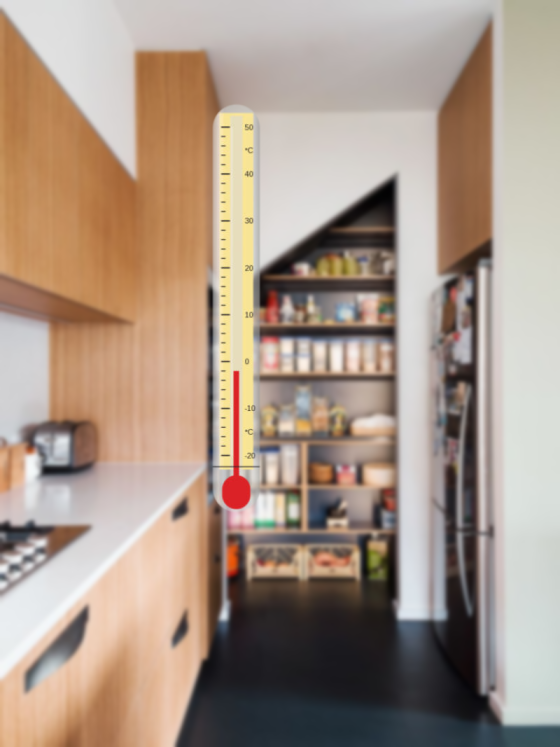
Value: **-2** °C
